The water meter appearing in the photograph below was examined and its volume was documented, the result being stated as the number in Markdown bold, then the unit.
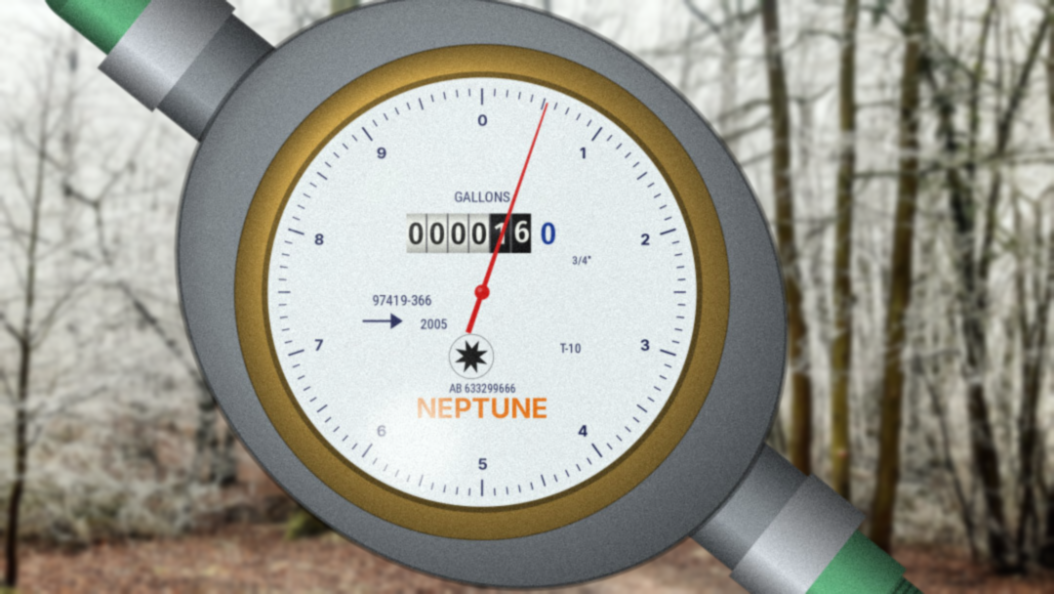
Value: **160.5** gal
